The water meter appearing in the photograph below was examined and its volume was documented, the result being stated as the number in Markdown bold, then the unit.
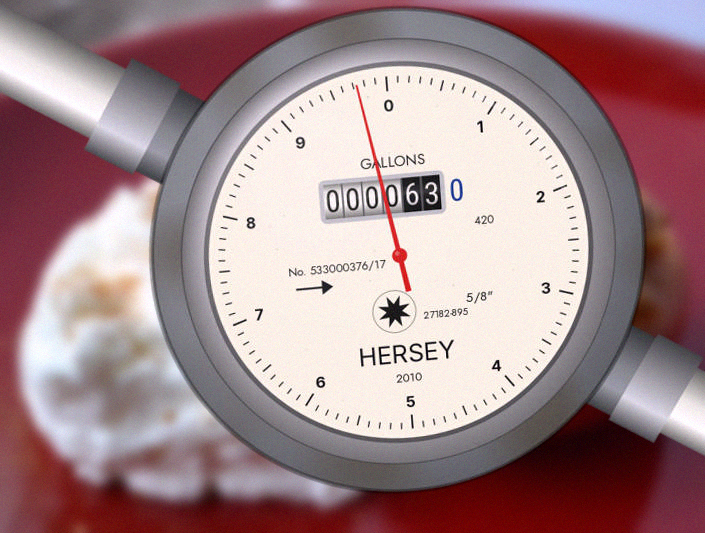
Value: **629.7** gal
